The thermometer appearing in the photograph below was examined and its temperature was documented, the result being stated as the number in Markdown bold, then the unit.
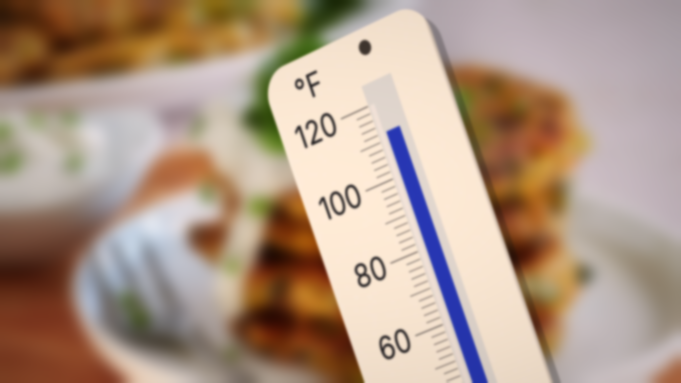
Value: **112** °F
